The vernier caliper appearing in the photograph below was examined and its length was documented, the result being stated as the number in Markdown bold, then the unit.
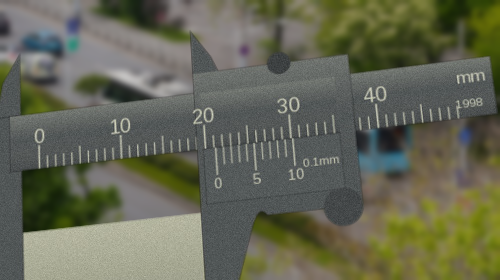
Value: **21.2** mm
